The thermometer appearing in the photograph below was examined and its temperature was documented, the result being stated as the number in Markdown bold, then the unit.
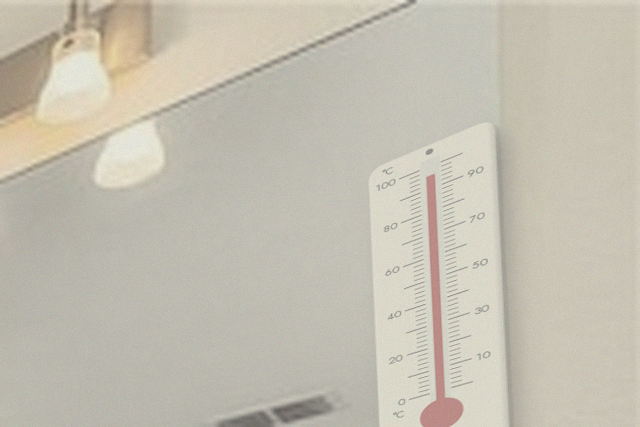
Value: **96** °C
